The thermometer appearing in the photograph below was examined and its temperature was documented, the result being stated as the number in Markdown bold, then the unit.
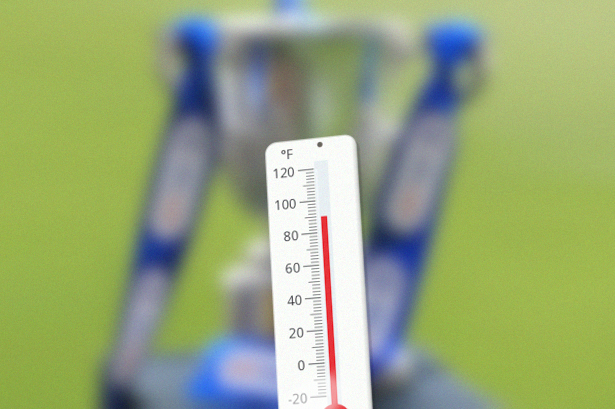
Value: **90** °F
